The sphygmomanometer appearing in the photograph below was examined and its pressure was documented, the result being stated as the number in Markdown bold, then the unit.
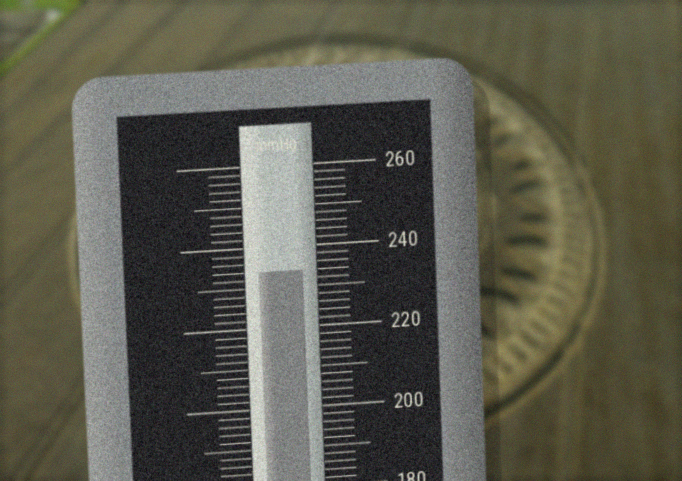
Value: **234** mmHg
